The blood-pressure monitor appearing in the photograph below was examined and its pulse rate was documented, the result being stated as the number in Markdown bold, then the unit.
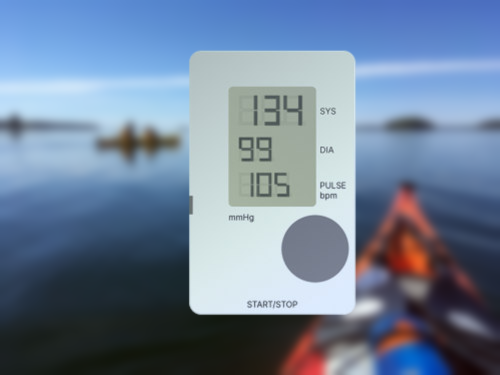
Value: **105** bpm
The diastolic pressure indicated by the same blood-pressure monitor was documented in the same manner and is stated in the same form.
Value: **99** mmHg
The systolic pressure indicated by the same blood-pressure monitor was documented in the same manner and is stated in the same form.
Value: **134** mmHg
